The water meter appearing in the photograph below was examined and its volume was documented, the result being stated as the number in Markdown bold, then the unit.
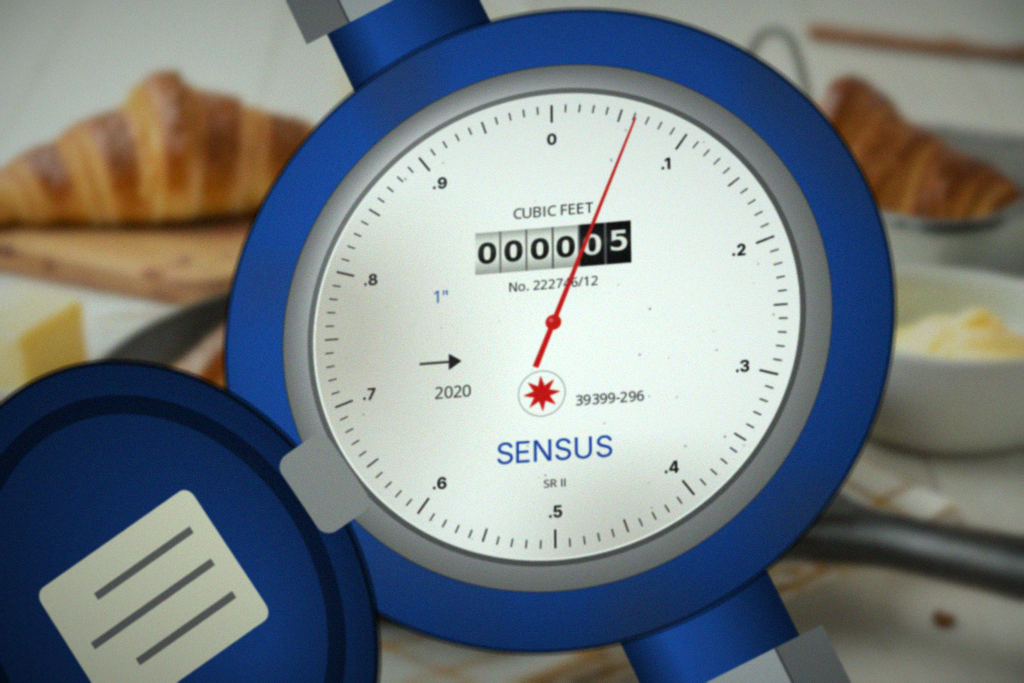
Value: **5.06** ft³
